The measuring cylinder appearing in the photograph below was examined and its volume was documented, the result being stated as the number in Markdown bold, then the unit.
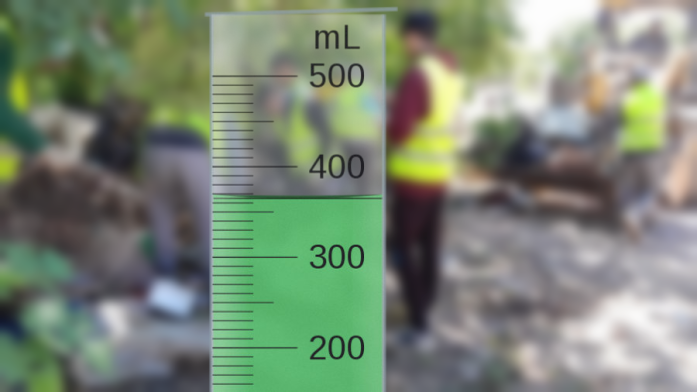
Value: **365** mL
